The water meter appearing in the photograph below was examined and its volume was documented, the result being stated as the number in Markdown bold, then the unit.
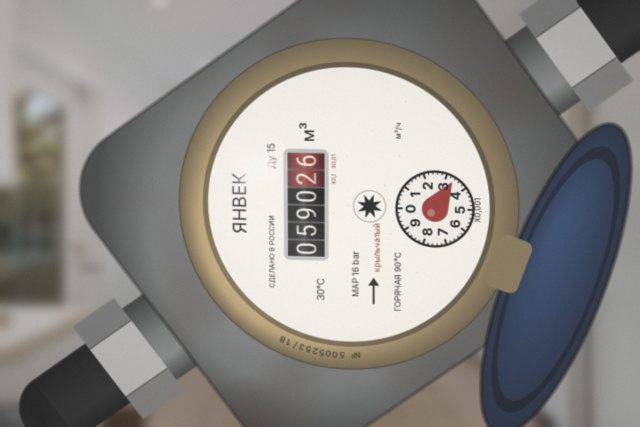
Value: **590.263** m³
